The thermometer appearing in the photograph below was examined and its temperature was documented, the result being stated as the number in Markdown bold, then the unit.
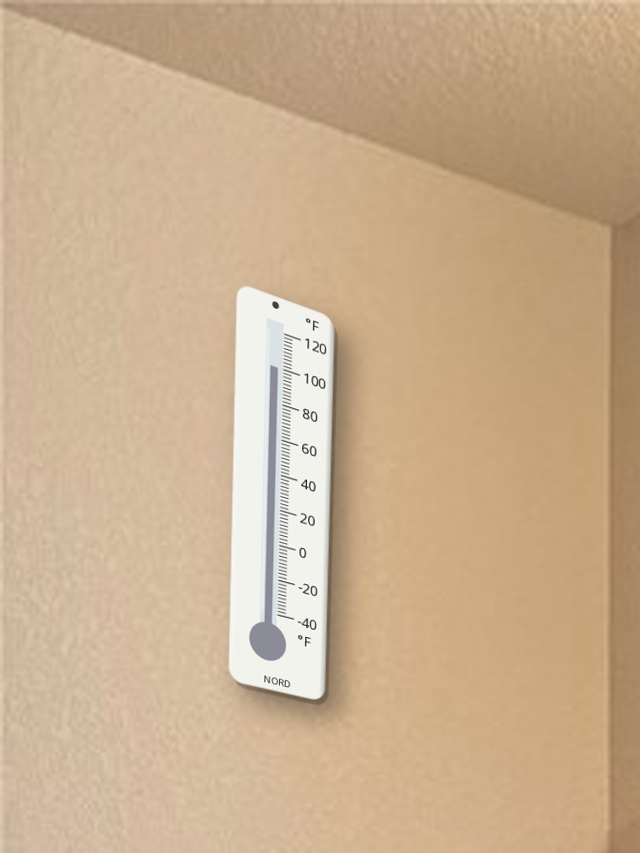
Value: **100** °F
